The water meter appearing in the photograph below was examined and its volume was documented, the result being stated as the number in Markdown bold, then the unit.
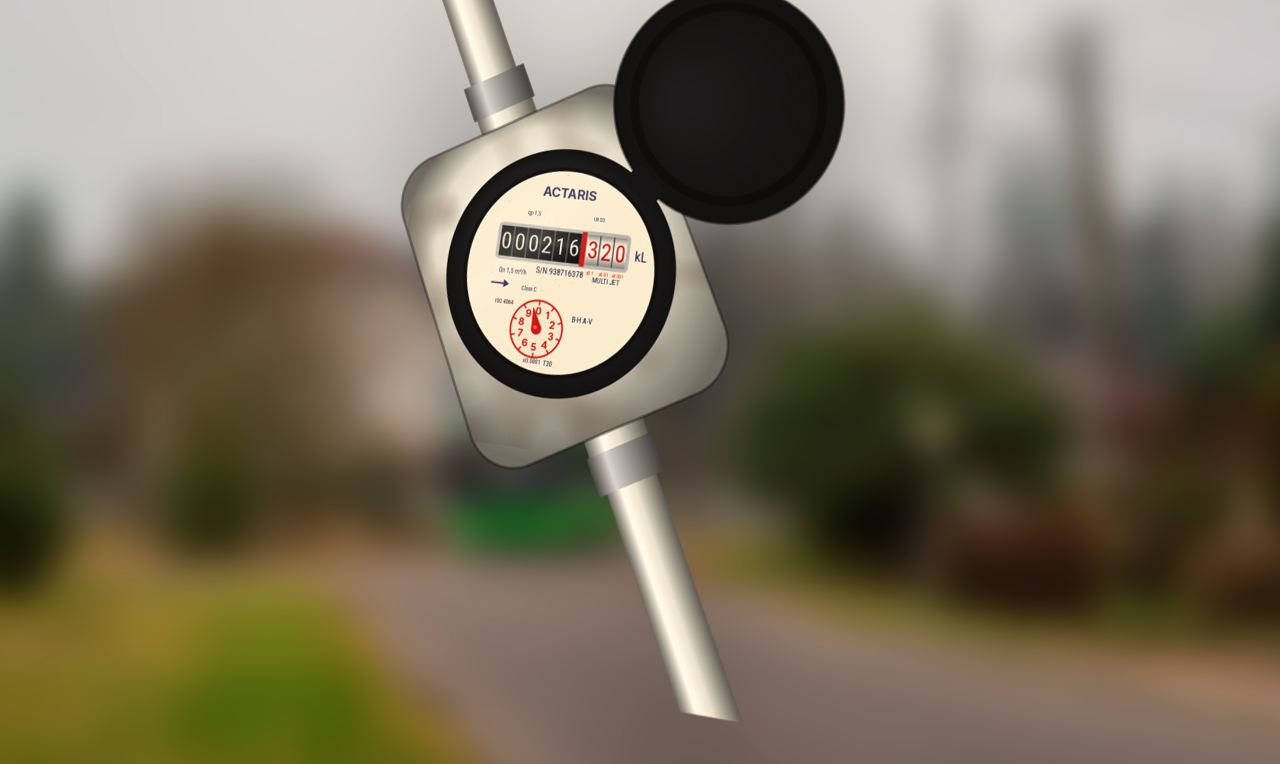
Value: **216.3199** kL
